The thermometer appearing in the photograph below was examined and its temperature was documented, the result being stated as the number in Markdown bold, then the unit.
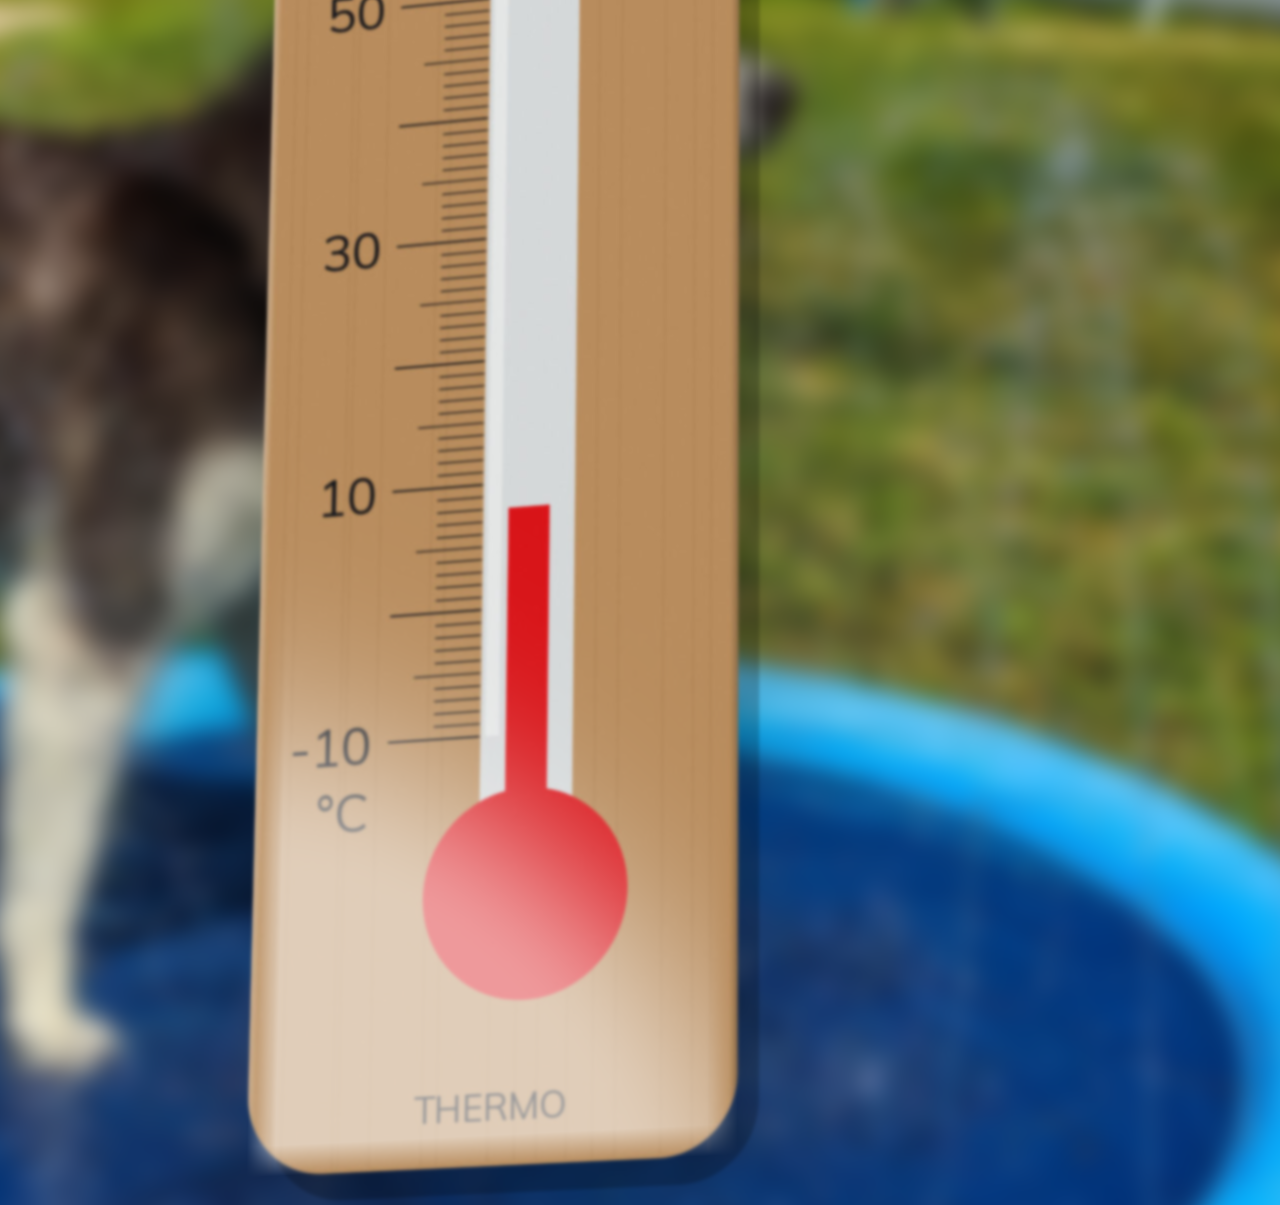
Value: **8** °C
